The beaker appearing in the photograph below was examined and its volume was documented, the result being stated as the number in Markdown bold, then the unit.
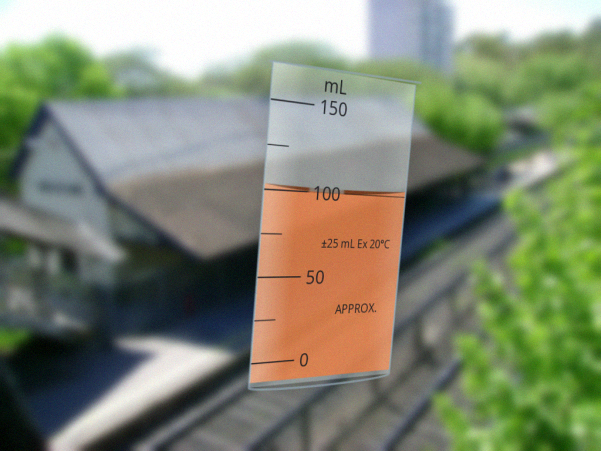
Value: **100** mL
